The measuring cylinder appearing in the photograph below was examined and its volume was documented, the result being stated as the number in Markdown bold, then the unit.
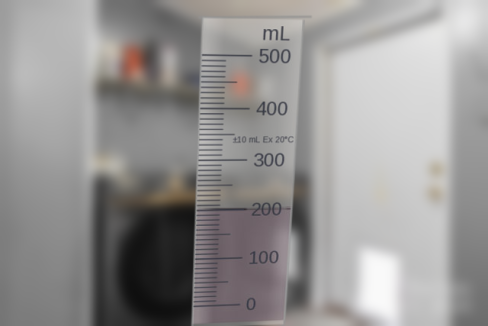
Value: **200** mL
